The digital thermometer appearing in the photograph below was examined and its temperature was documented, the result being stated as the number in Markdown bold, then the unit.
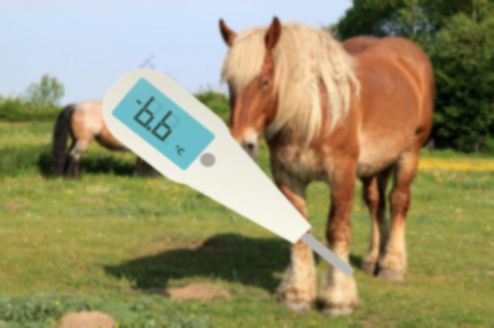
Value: **-6.6** °C
